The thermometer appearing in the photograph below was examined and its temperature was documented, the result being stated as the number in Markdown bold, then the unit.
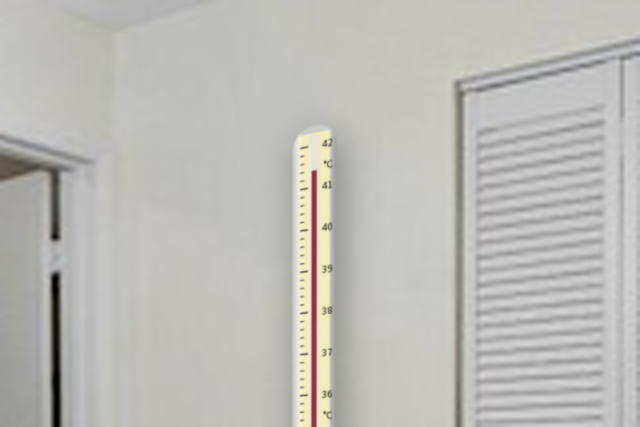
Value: **41.4** °C
